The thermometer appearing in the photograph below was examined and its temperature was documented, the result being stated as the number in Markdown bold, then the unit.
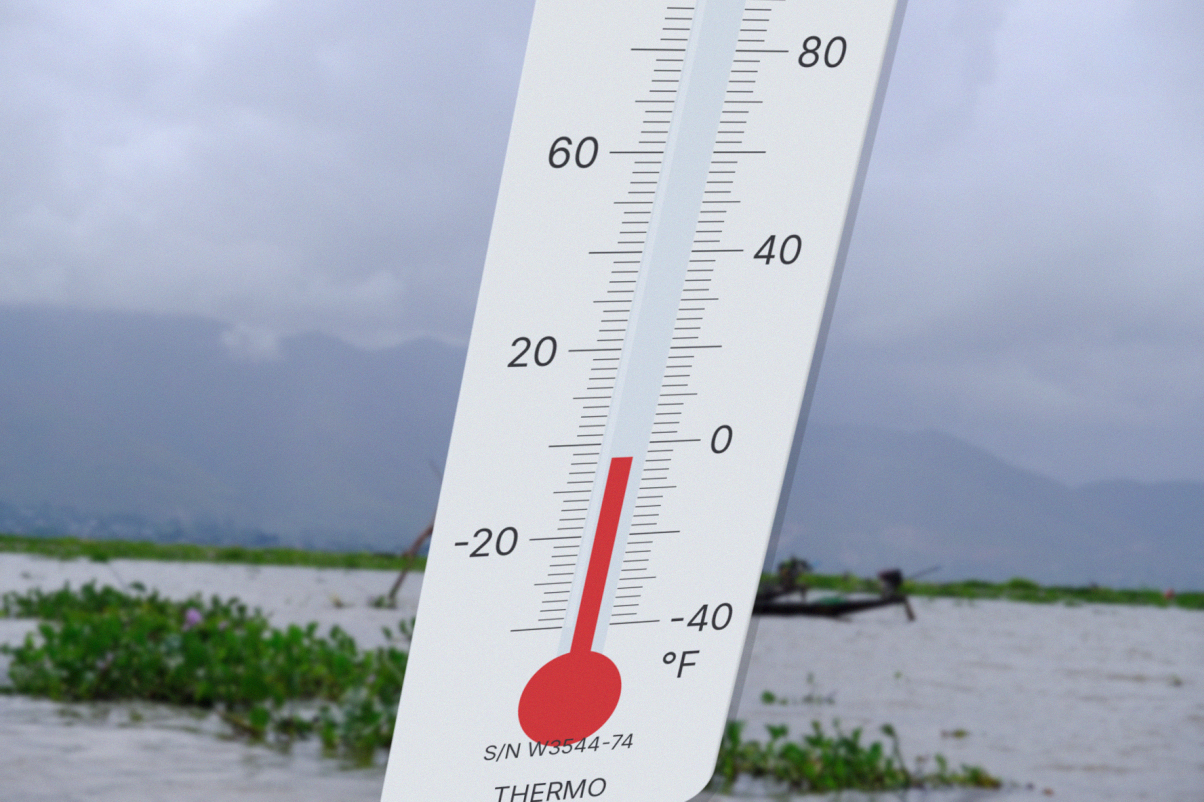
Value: **-3** °F
